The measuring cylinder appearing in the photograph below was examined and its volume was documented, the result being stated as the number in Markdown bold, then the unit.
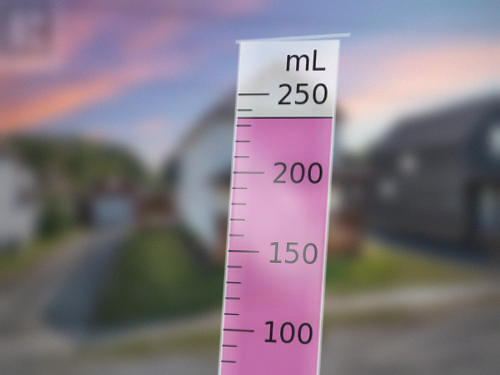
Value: **235** mL
